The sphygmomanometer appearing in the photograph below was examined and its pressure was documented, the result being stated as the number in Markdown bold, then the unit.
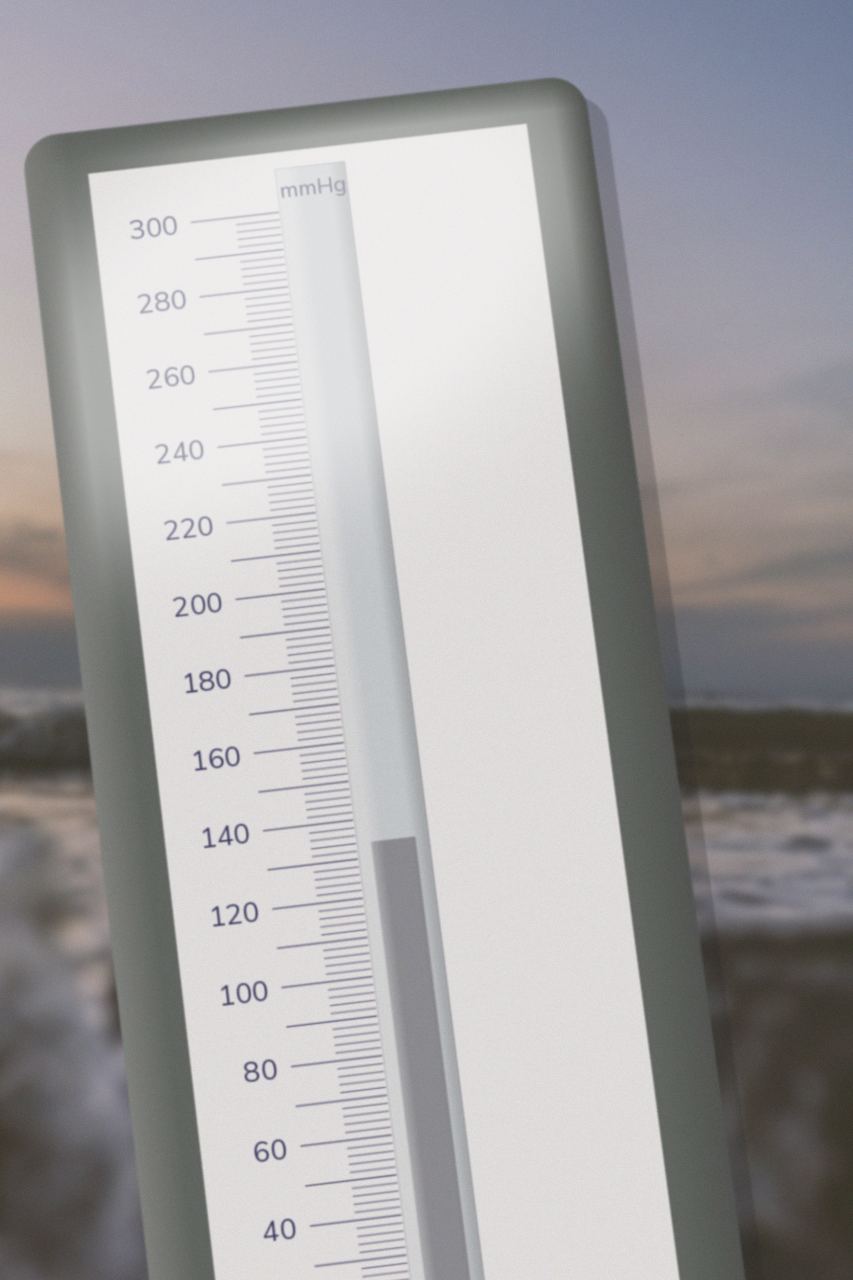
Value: **134** mmHg
